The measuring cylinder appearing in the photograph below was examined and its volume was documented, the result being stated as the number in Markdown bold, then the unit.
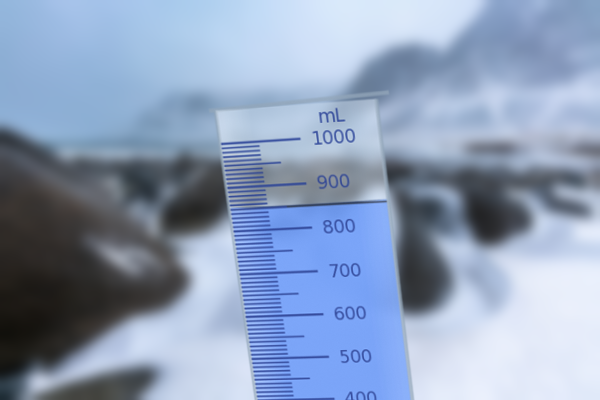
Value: **850** mL
